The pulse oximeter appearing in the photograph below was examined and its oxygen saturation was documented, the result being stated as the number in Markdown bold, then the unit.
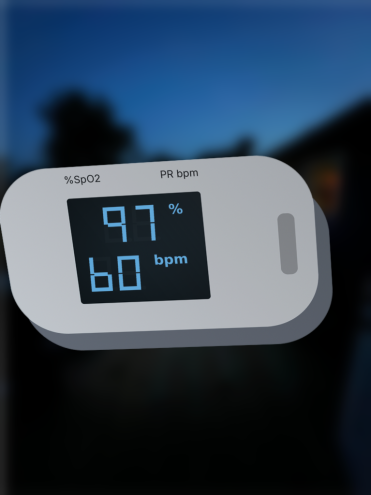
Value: **97** %
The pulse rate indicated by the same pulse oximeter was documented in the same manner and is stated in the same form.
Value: **60** bpm
